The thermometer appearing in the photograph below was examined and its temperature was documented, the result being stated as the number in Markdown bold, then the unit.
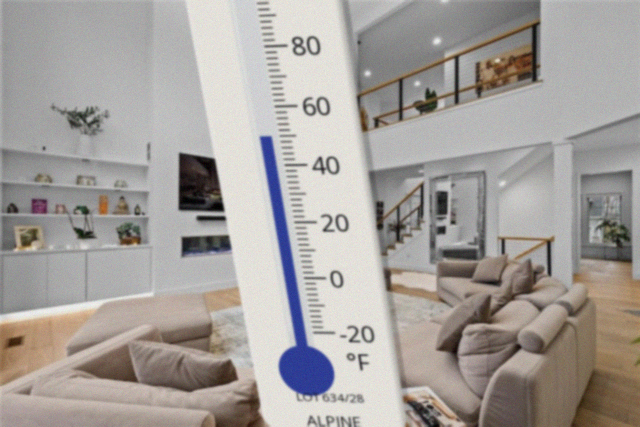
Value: **50** °F
